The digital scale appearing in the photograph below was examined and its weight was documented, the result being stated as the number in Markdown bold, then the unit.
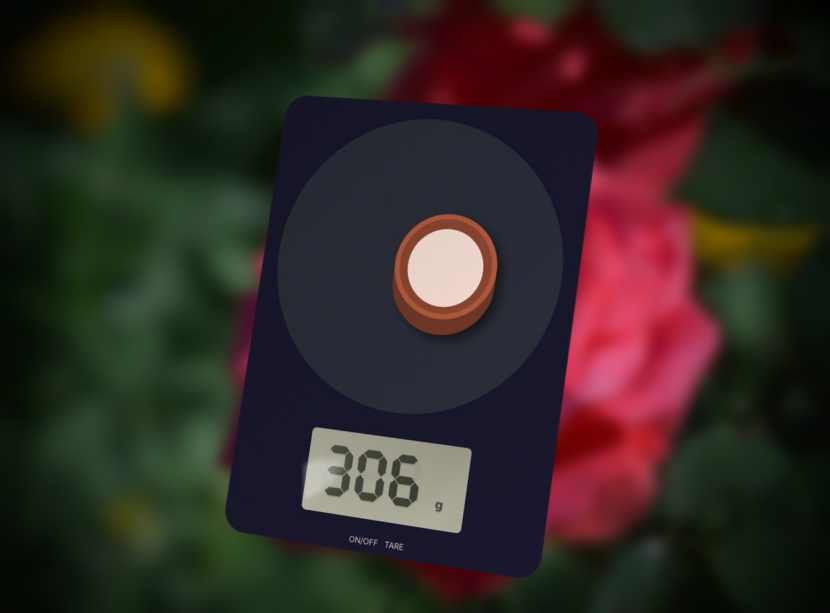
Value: **306** g
